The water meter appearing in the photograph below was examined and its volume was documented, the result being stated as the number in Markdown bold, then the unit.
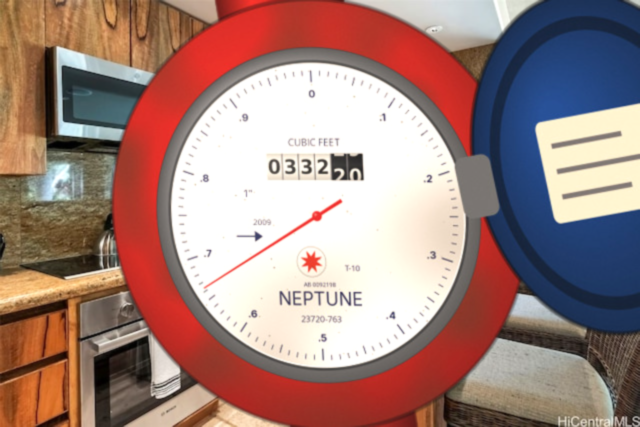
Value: **33219.66** ft³
